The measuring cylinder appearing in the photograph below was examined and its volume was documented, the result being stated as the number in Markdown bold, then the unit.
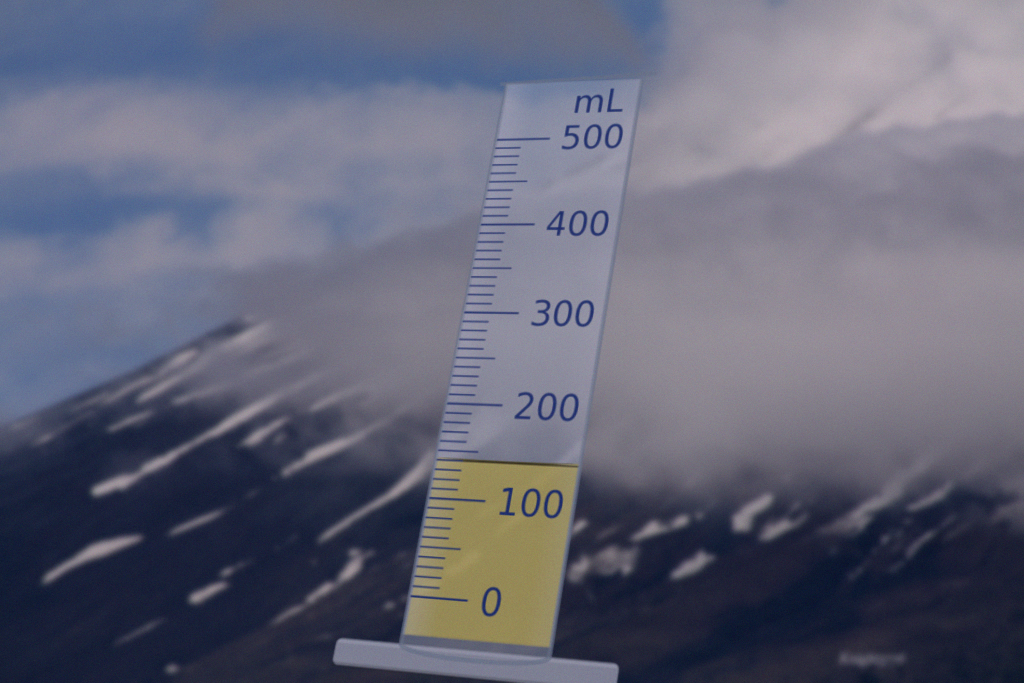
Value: **140** mL
